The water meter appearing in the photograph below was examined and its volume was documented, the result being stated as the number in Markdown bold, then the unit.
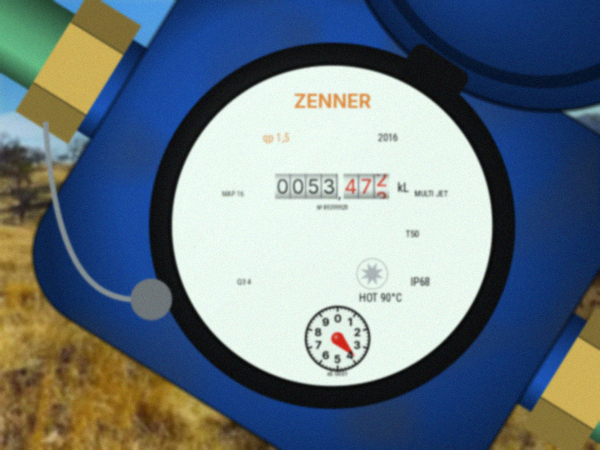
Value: **53.4723** kL
